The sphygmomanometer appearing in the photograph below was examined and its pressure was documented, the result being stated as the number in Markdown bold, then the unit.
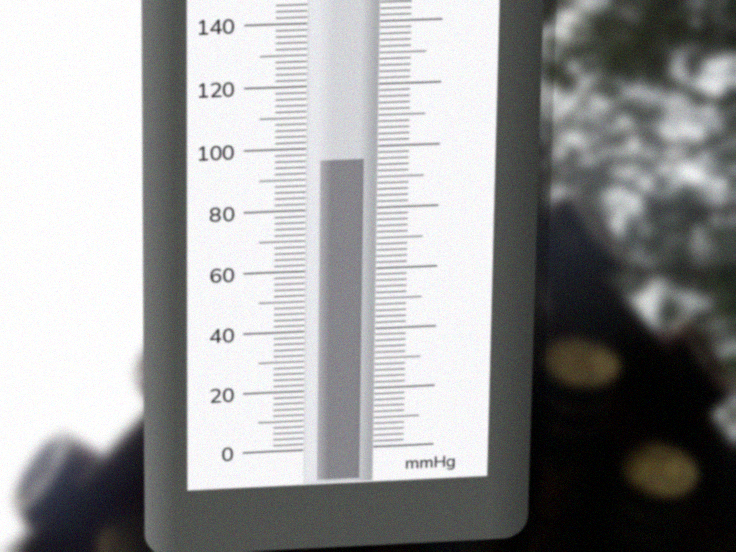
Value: **96** mmHg
